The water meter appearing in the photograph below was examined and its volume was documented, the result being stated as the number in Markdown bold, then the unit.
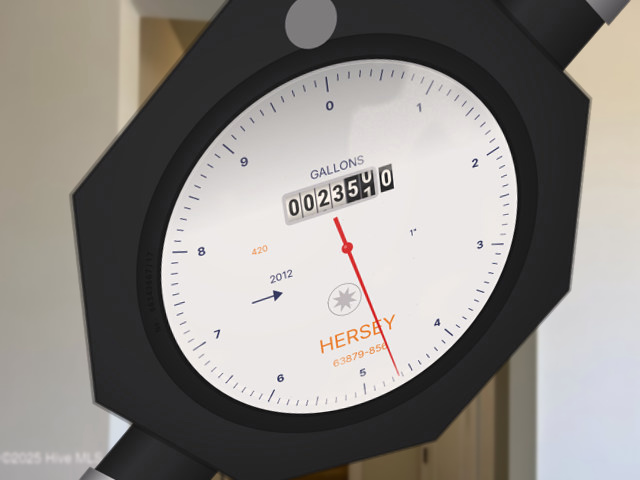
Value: **23504.6** gal
